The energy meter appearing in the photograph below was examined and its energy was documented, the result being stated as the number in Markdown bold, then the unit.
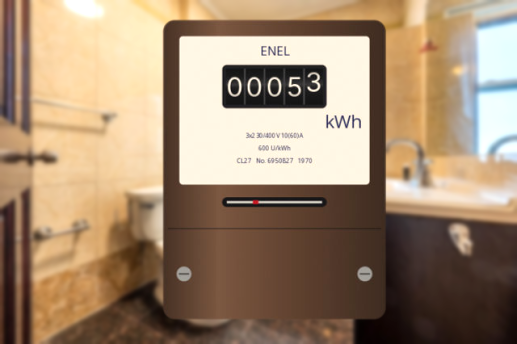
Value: **53** kWh
